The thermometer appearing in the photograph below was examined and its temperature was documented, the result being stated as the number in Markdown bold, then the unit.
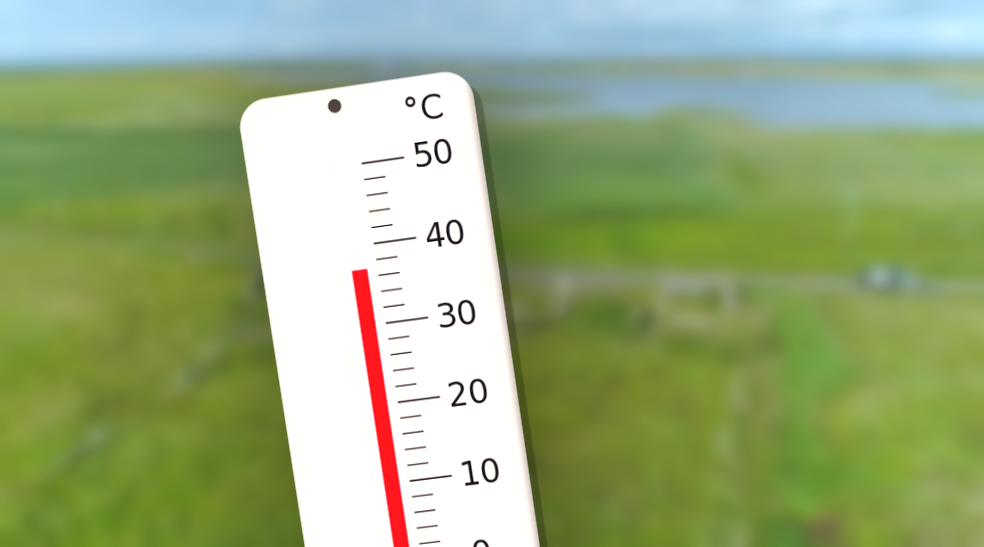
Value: **37** °C
